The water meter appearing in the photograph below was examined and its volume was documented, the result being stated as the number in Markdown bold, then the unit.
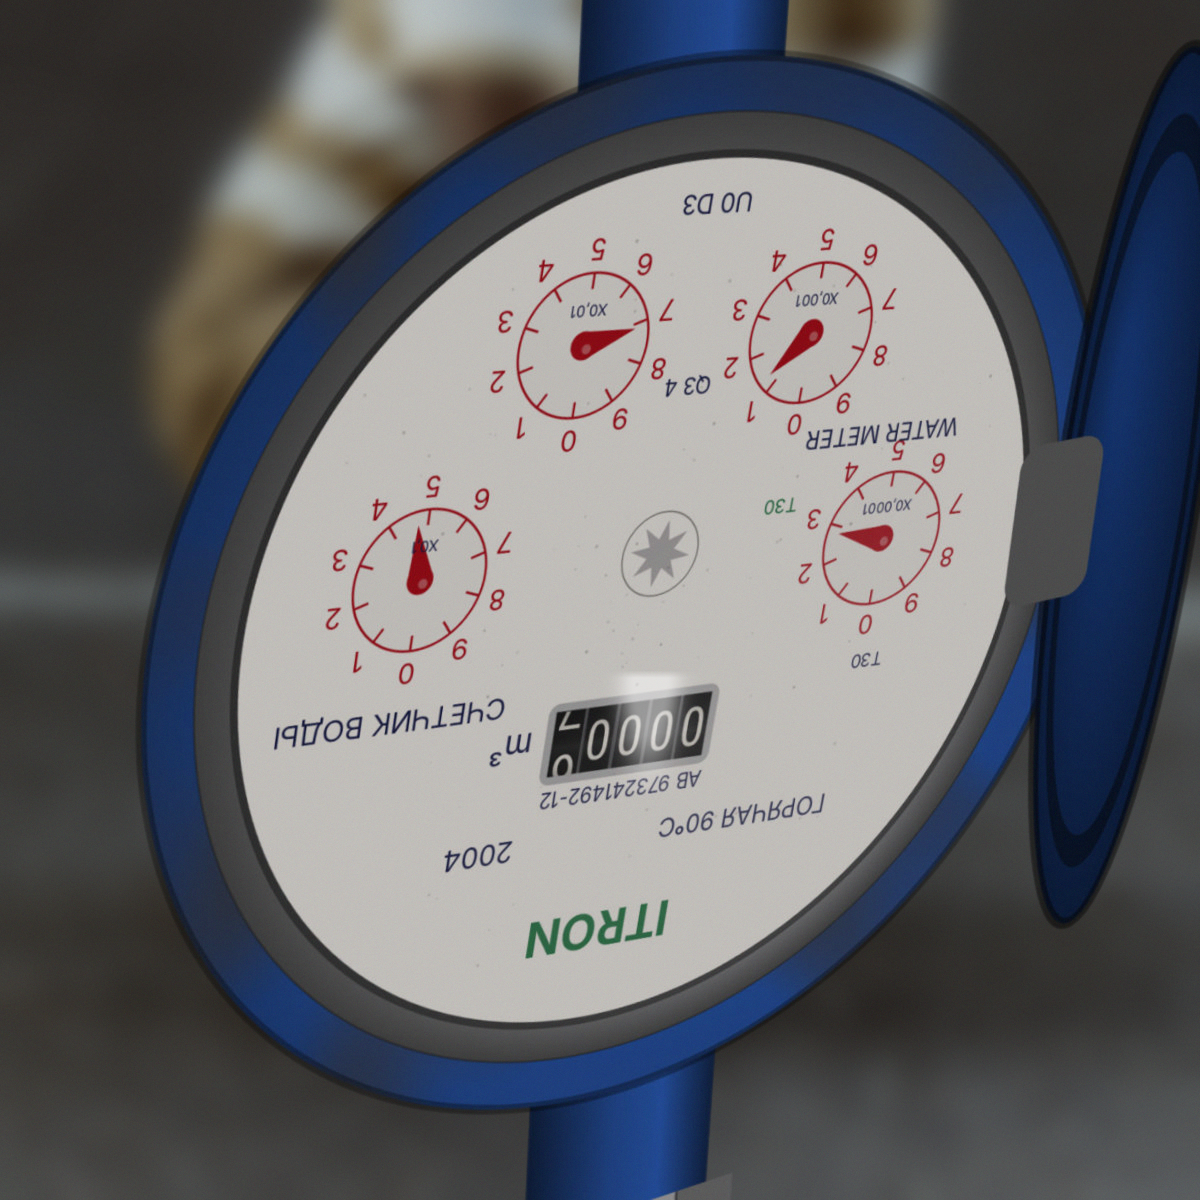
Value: **6.4712** m³
